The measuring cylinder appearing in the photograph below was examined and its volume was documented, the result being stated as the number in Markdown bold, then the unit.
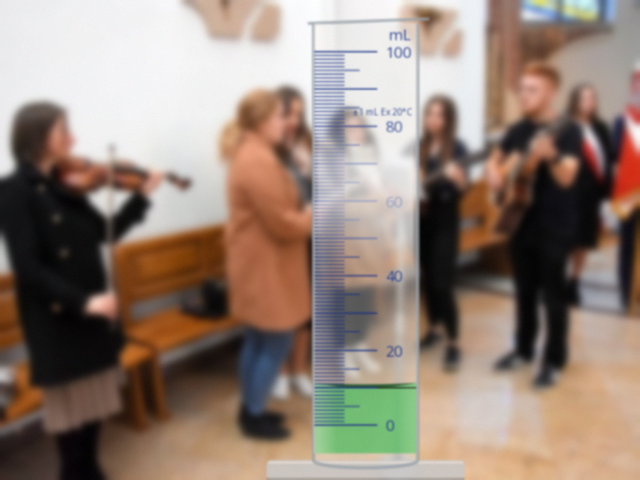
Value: **10** mL
